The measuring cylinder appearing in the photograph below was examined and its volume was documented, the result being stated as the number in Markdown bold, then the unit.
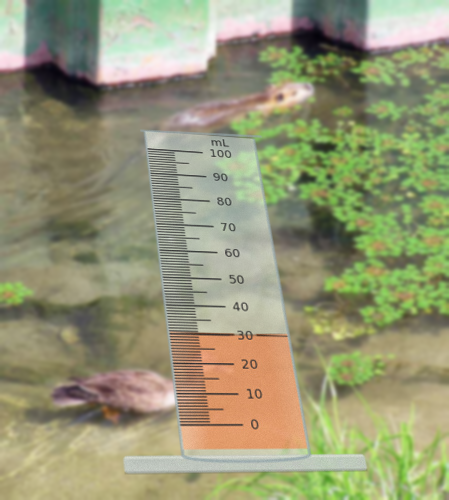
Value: **30** mL
